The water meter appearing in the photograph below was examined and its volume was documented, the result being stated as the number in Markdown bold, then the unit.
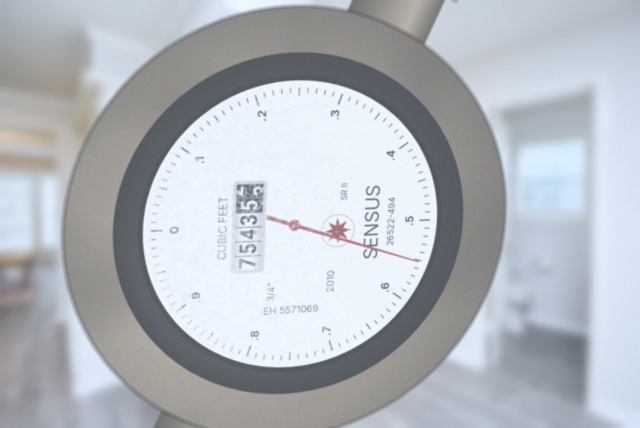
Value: **754352.55** ft³
